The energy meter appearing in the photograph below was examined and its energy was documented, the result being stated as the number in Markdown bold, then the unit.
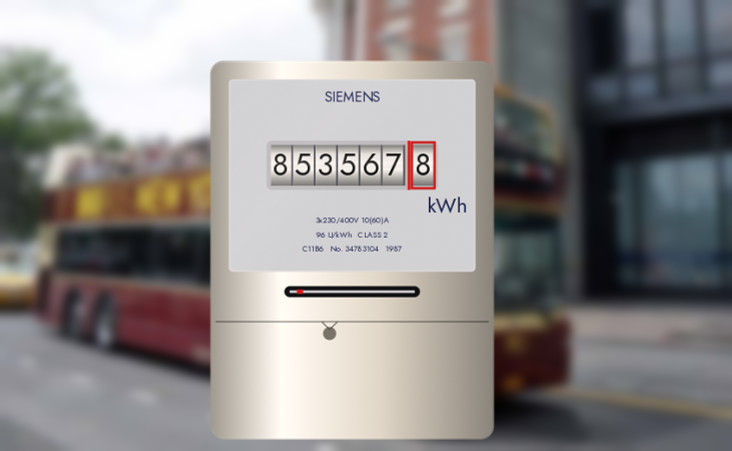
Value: **853567.8** kWh
